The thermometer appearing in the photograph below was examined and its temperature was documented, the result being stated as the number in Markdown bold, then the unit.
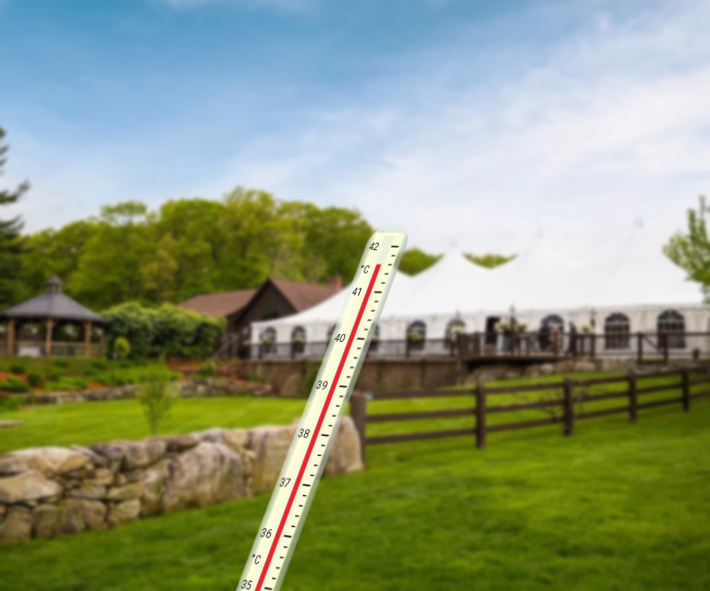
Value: **41.6** °C
